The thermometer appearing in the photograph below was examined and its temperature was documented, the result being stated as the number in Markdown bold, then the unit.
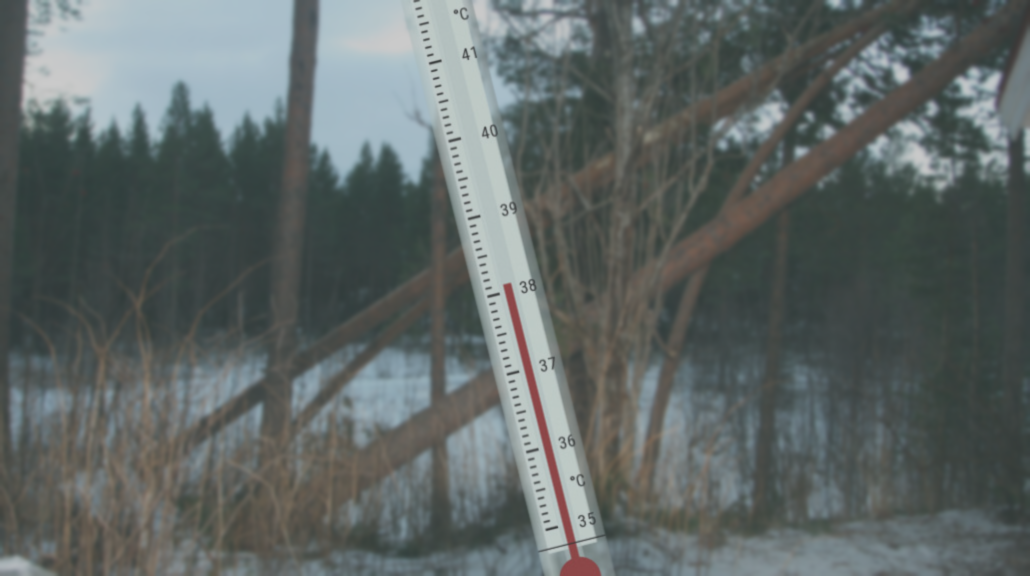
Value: **38.1** °C
